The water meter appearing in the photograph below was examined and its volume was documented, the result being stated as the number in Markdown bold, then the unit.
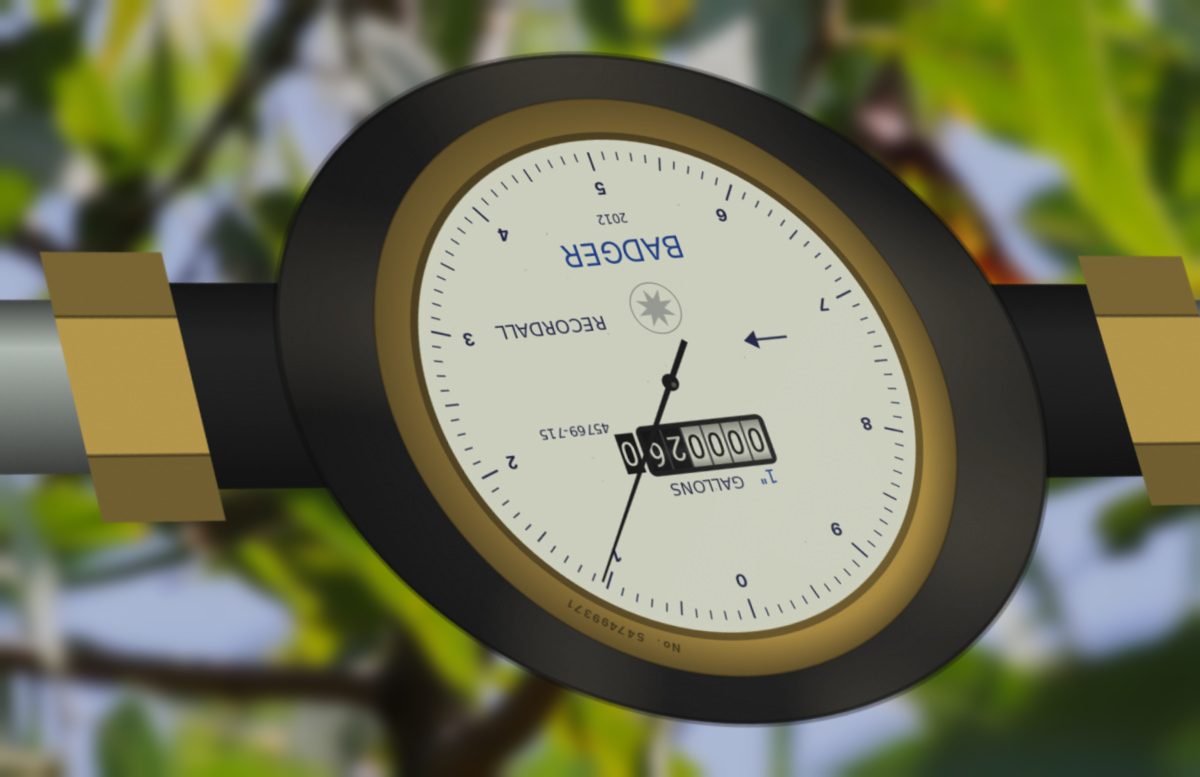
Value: **261.0** gal
